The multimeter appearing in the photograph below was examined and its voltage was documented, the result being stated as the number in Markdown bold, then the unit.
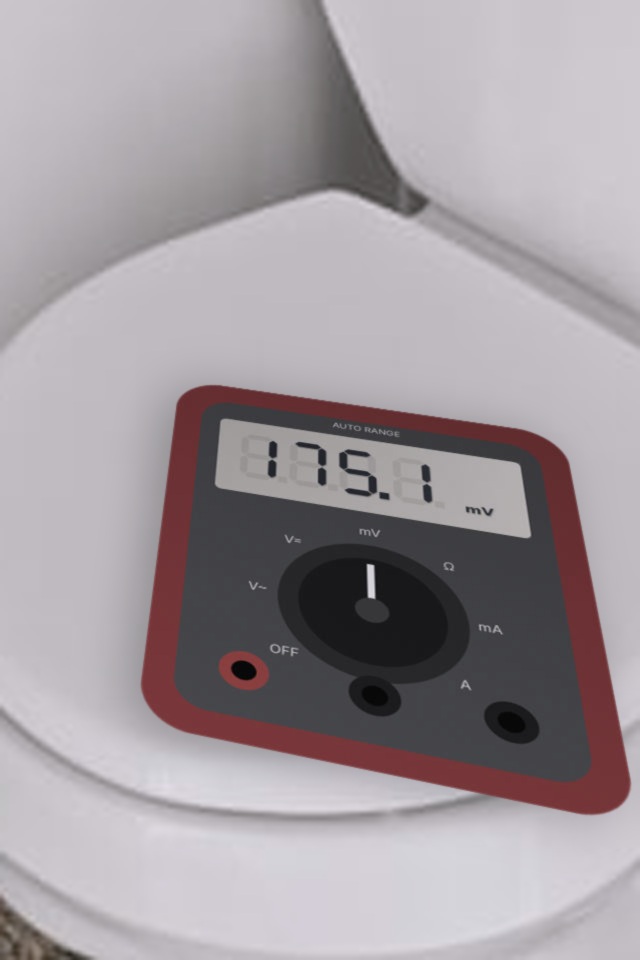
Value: **175.1** mV
